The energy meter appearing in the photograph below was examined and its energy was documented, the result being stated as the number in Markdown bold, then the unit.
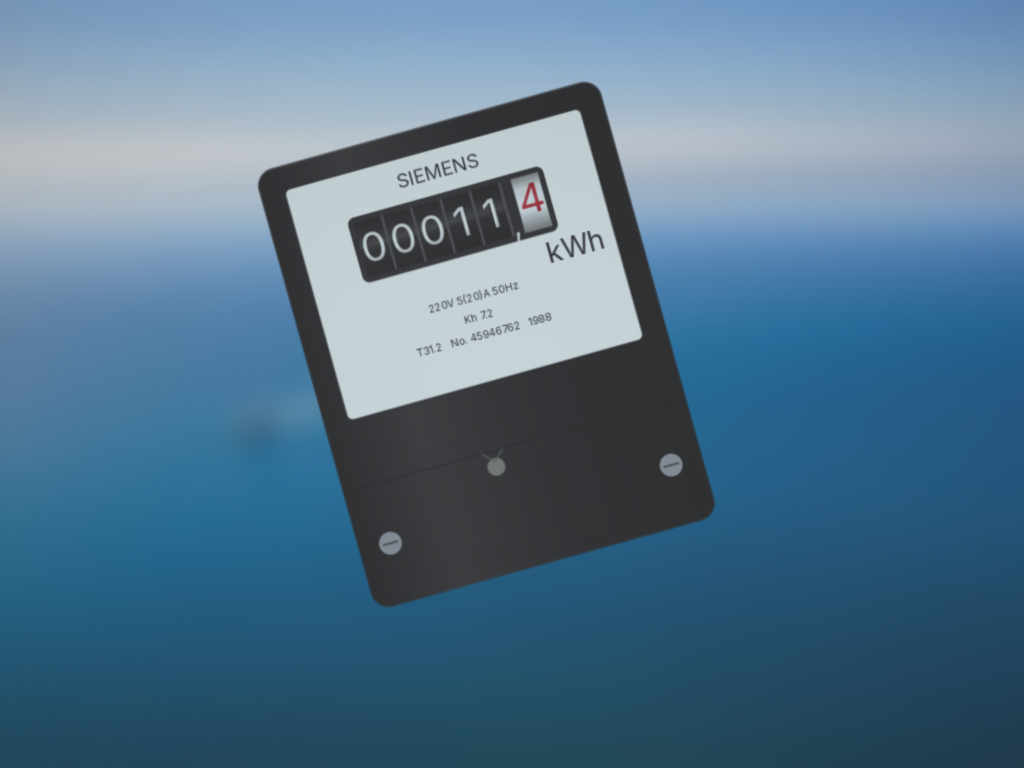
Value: **11.4** kWh
